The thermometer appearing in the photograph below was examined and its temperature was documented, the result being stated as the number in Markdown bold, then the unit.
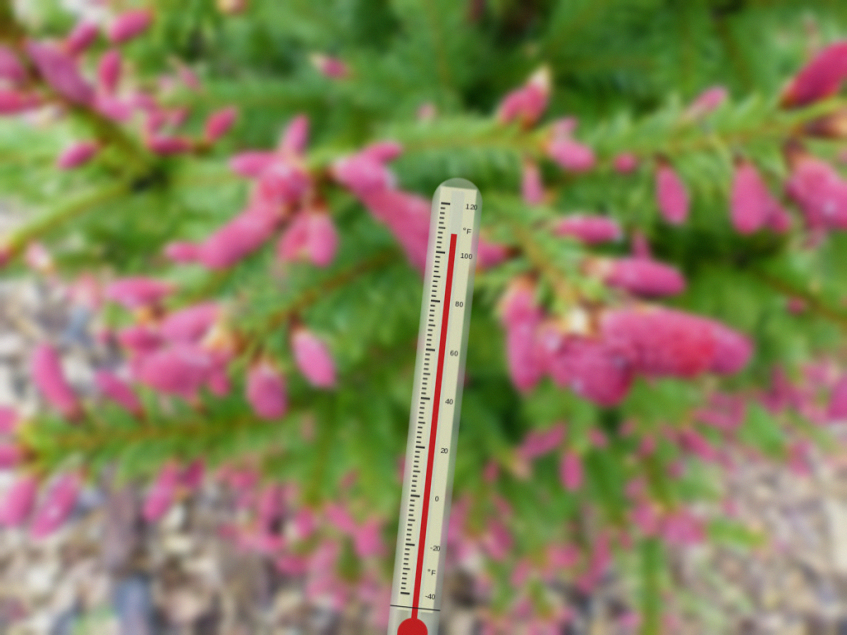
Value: **108** °F
